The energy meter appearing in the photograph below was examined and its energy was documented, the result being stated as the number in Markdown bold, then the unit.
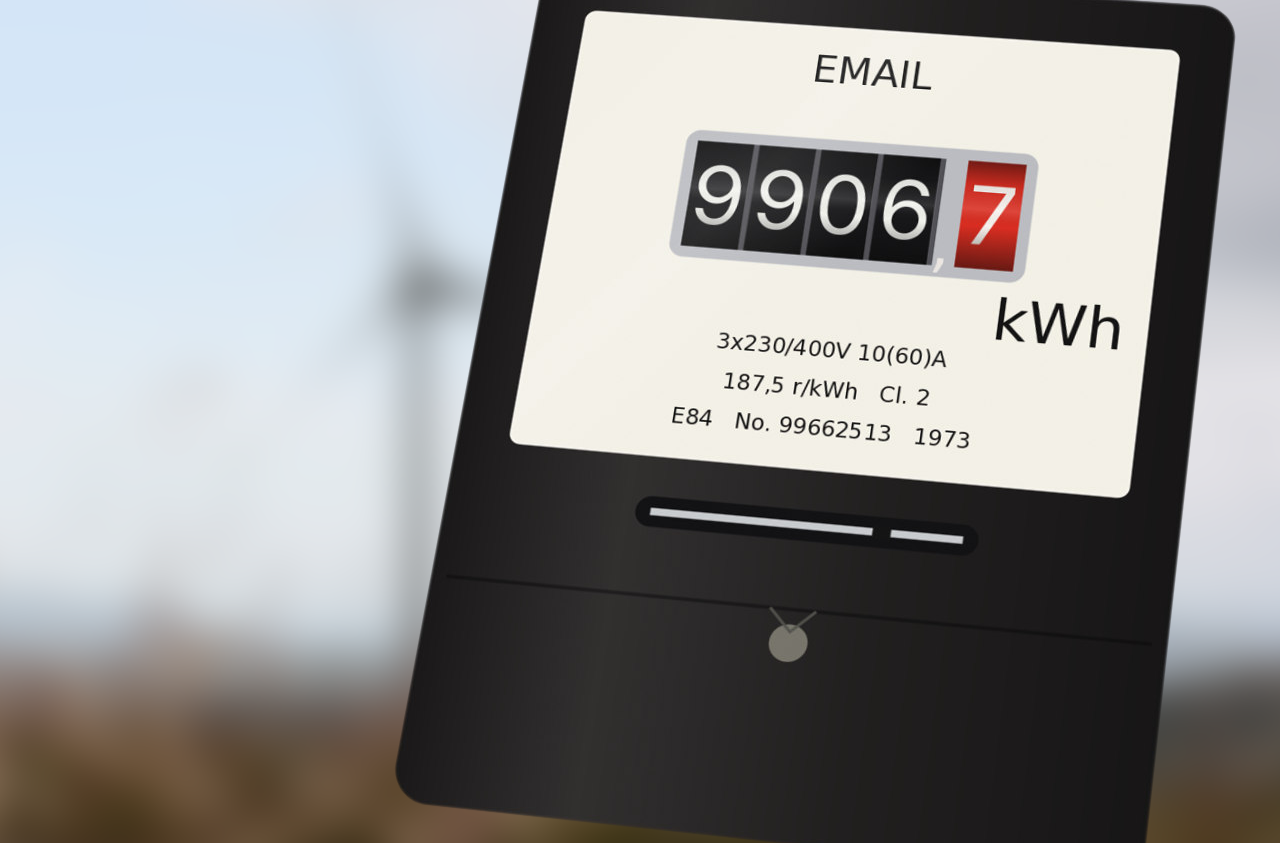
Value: **9906.7** kWh
